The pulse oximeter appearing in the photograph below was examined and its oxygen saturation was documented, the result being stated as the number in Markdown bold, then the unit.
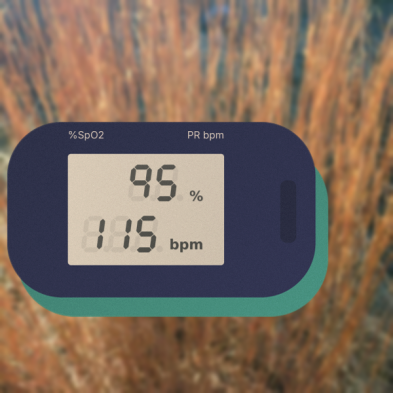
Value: **95** %
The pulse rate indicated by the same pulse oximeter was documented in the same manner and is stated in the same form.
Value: **115** bpm
